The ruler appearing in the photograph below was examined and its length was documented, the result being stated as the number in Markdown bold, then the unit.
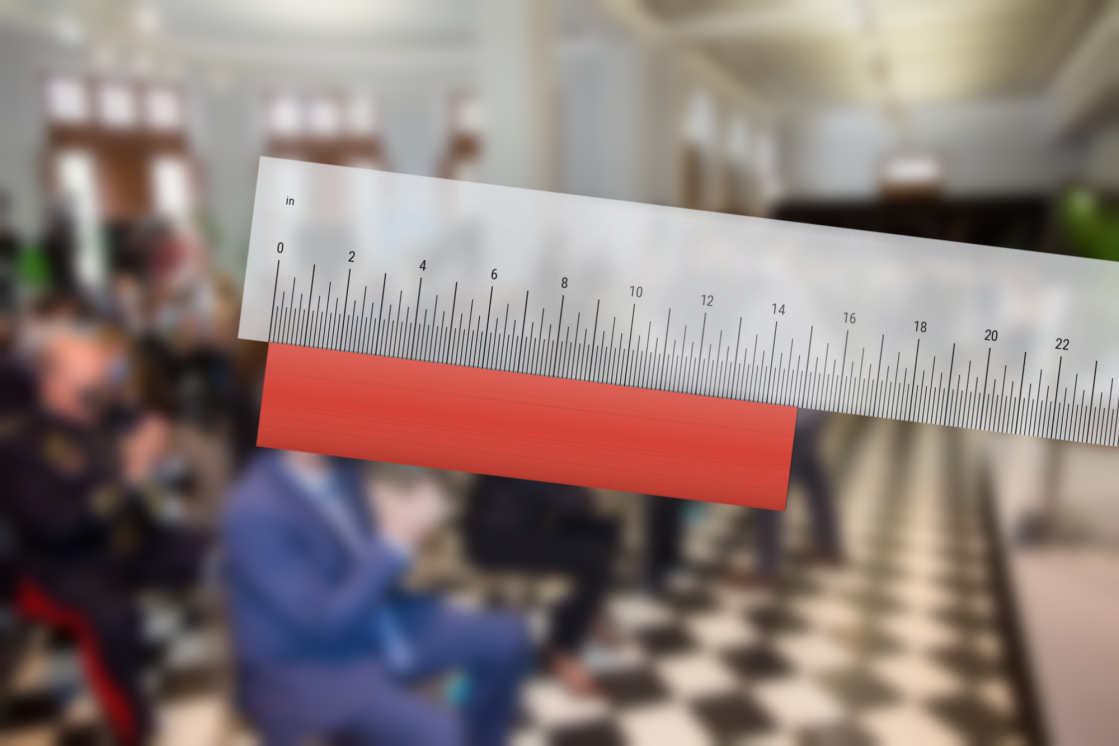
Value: **14.875** in
